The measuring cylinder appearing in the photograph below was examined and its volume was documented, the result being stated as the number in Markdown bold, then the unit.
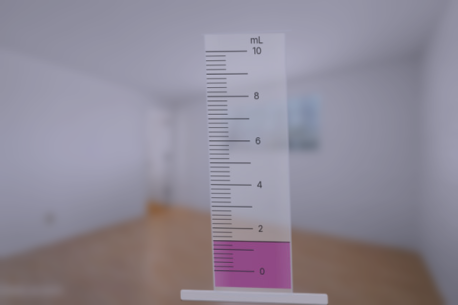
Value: **1.4** mL
